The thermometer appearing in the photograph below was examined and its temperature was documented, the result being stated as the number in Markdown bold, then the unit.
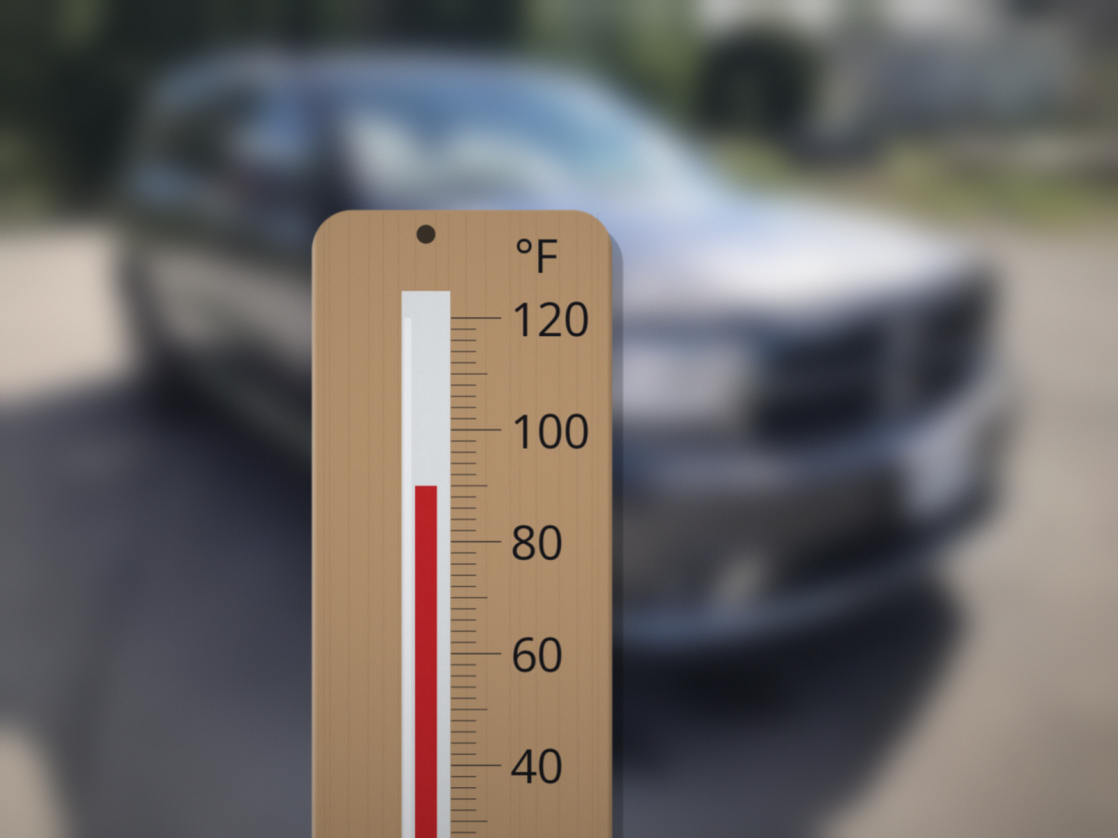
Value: **90** °F
